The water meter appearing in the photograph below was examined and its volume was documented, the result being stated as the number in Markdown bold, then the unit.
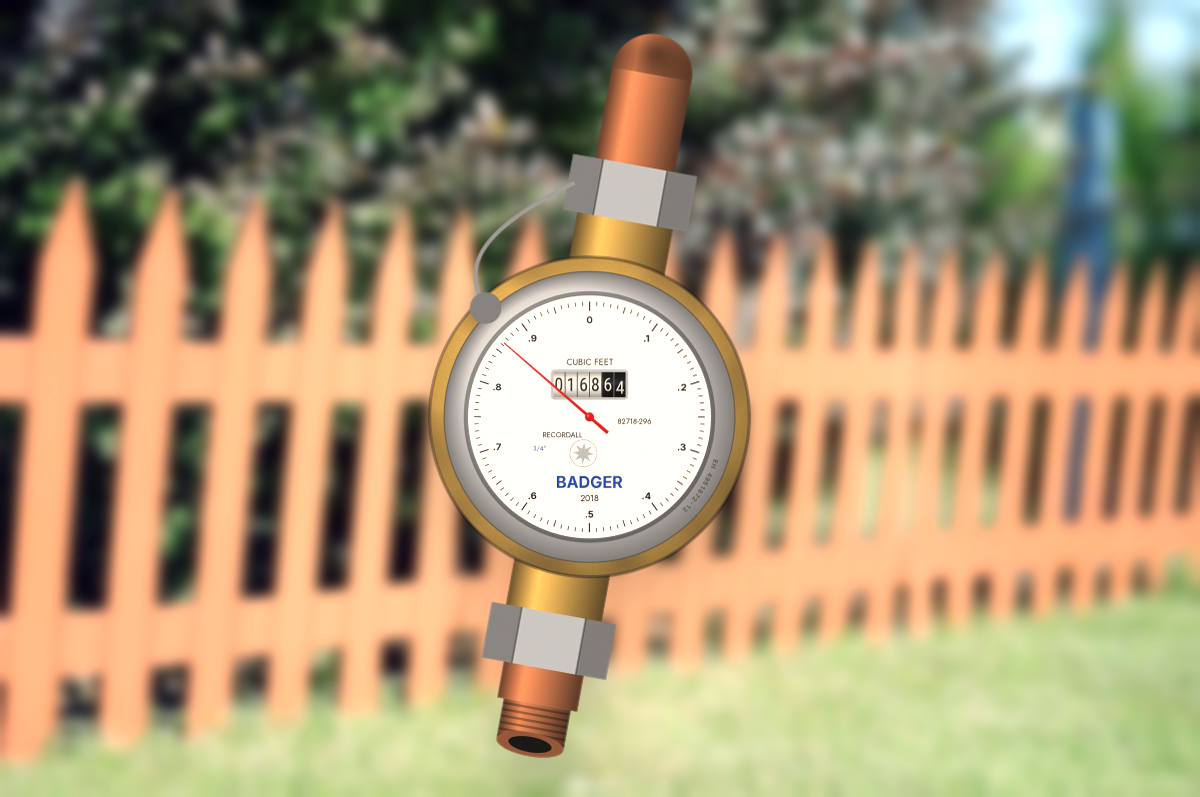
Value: **16863.86** ft³
